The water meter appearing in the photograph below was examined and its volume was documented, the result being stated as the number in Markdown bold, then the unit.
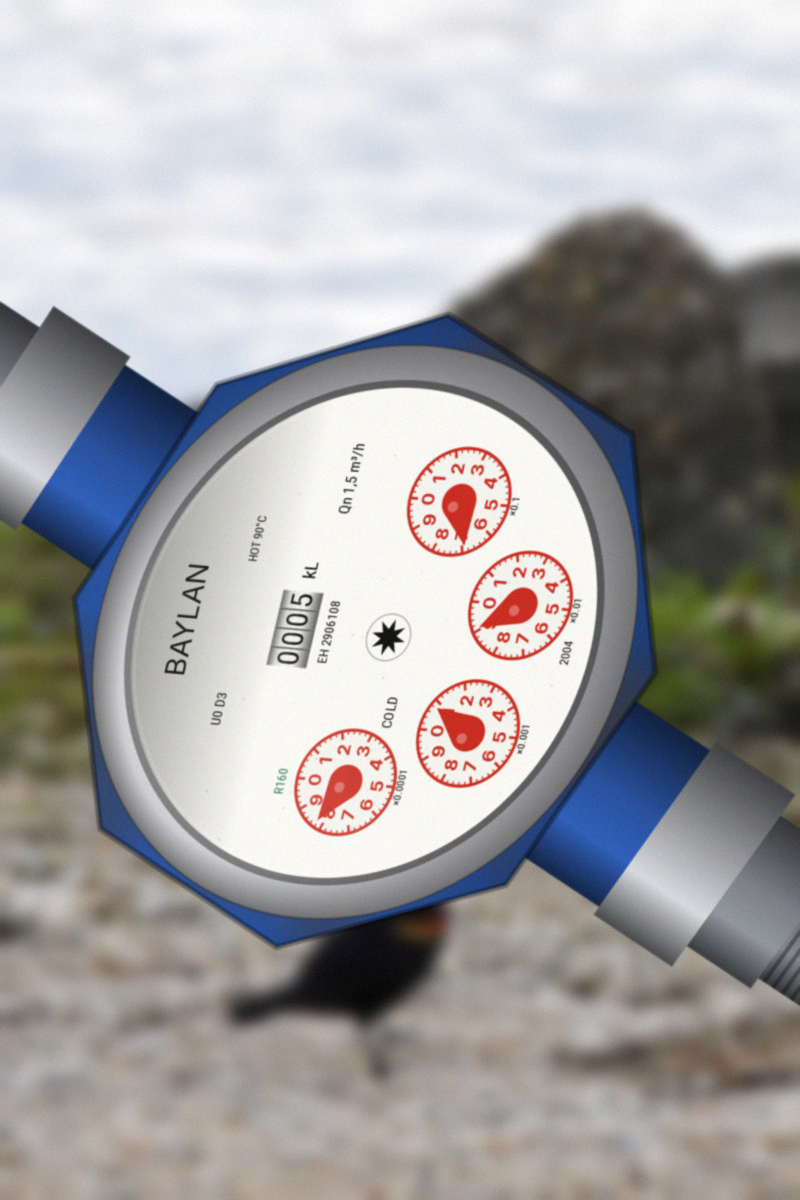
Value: **5.6908** kL
